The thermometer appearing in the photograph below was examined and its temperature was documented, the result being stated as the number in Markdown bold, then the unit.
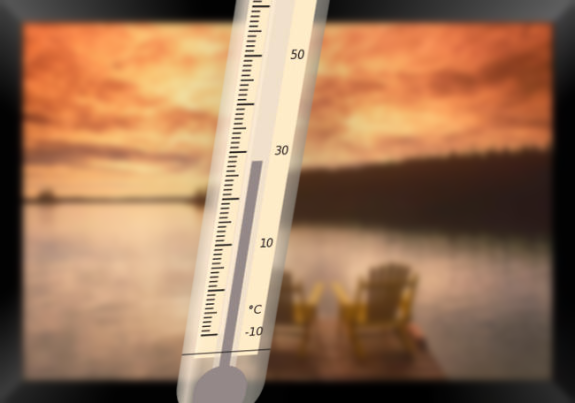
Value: **28** °C
